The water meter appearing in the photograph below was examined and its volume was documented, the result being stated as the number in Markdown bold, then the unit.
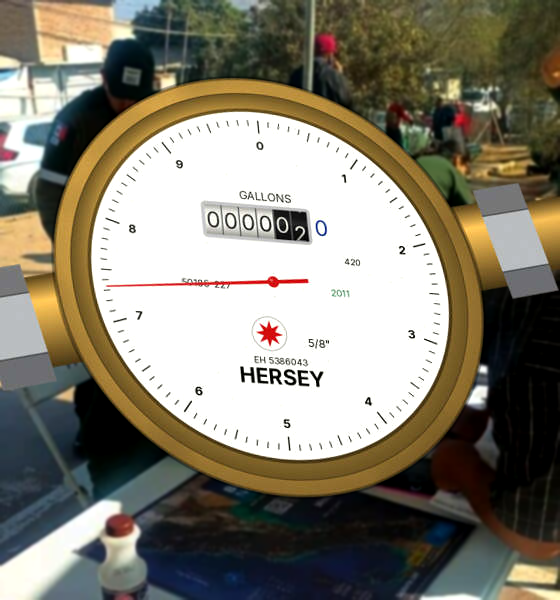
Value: **17.3** gal
